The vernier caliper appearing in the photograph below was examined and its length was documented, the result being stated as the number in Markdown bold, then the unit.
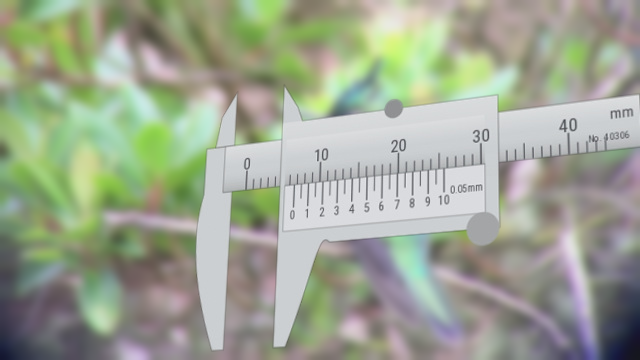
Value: **6.6** mm
